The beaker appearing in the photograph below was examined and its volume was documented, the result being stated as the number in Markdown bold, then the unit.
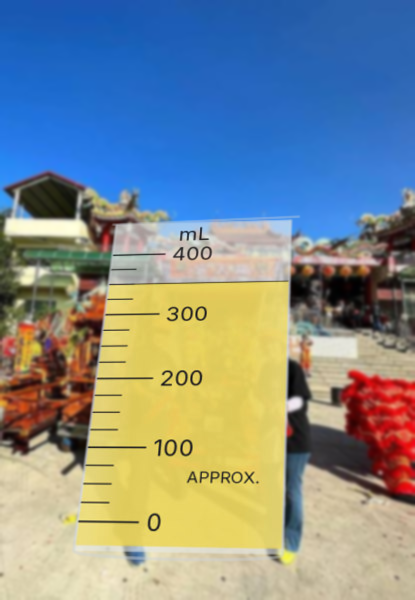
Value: **350** mL
